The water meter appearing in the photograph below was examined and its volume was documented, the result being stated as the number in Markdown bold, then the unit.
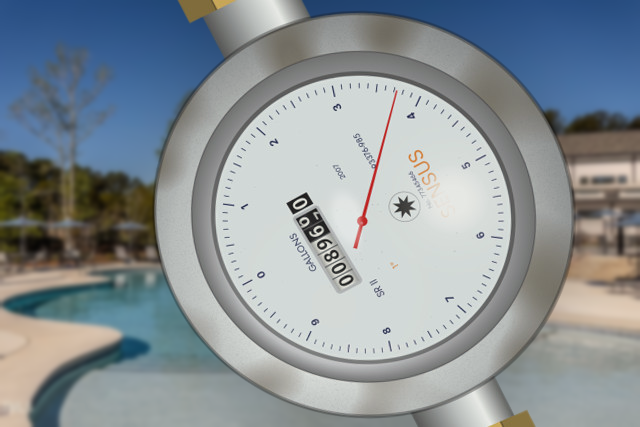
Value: **89663.7** gal
